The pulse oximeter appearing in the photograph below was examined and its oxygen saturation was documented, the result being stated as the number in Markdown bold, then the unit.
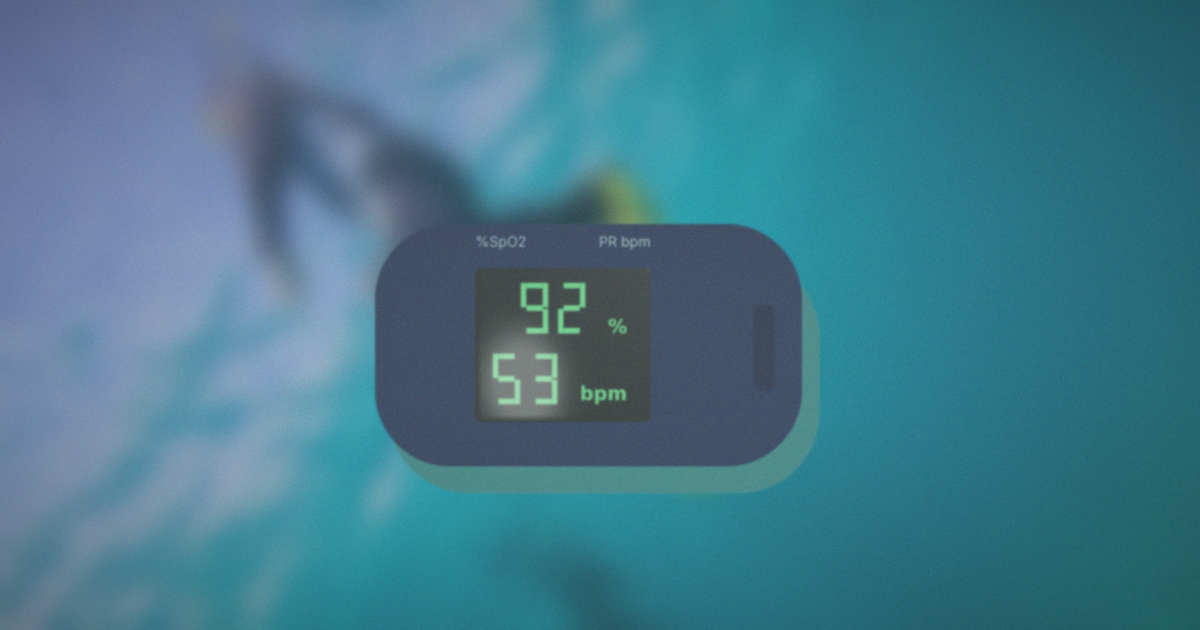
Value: **92** %
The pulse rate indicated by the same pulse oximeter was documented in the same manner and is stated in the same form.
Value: **53** bpm
